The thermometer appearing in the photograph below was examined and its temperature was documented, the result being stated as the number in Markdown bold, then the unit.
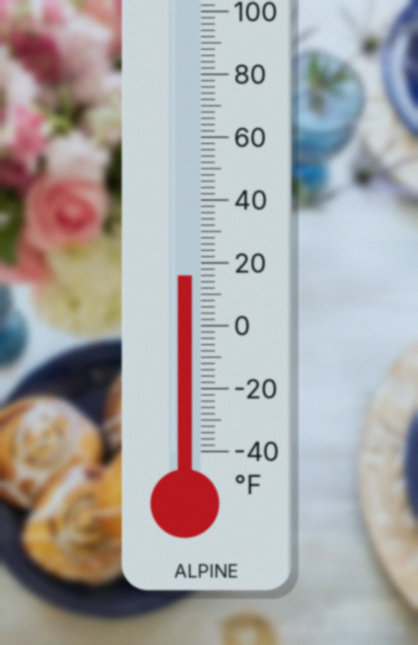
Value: **16** °F
